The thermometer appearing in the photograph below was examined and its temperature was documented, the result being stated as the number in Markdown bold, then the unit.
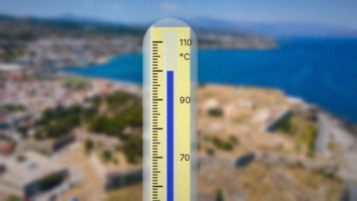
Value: **100** °C
